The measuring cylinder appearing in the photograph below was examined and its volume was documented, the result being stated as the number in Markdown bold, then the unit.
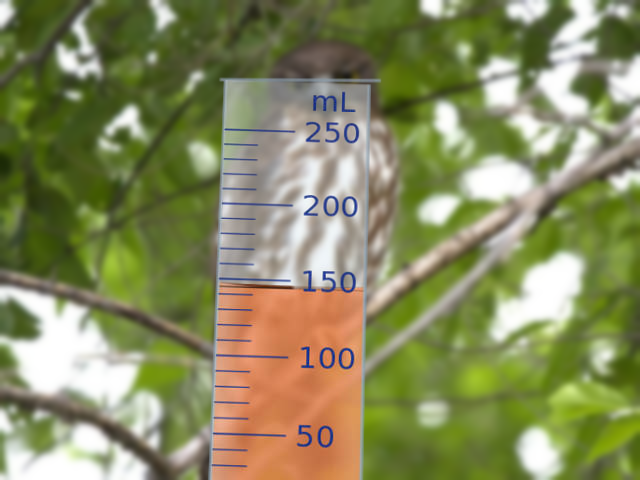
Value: **145** mL
